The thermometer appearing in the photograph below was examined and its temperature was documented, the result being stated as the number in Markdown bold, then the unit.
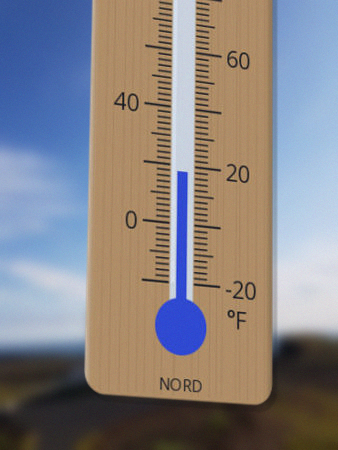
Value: **18** °F
